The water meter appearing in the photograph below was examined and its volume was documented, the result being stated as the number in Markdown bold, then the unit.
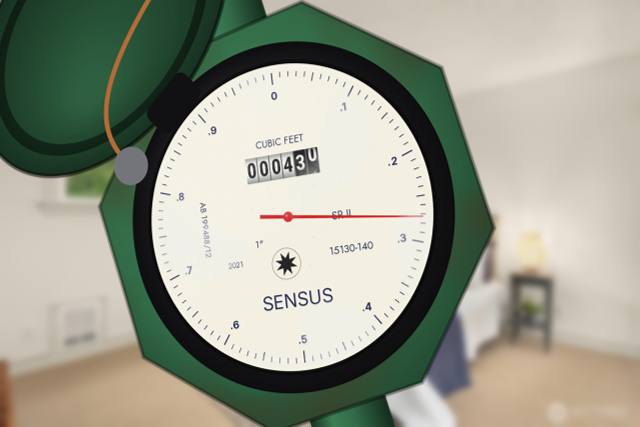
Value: **430.27** ft³
